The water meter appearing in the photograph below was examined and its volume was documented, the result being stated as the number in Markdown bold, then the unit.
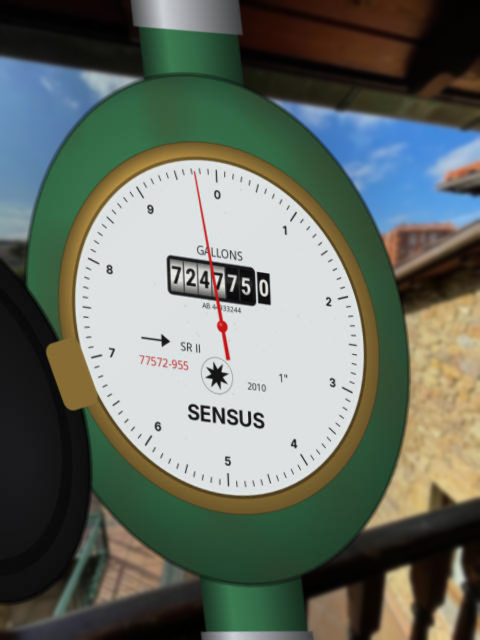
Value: **7247749.7** gal
